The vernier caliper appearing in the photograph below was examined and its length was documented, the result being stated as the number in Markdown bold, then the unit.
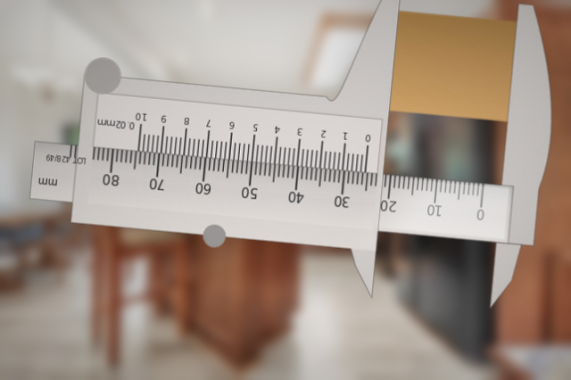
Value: **25.5** mm
